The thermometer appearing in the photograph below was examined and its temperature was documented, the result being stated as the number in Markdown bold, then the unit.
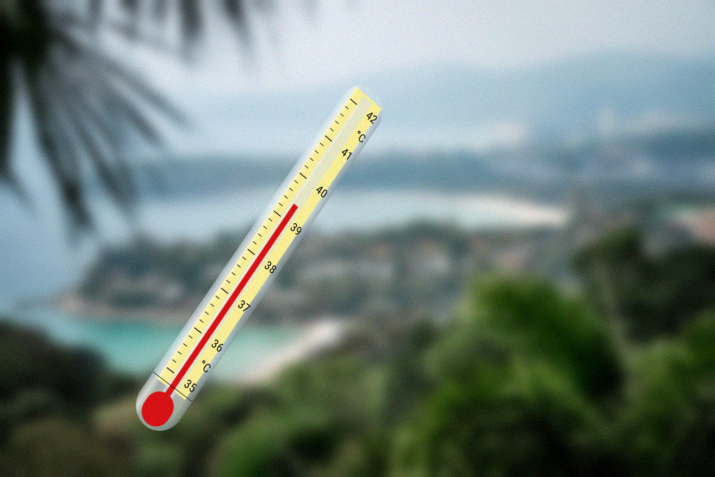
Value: **39.4** °C
